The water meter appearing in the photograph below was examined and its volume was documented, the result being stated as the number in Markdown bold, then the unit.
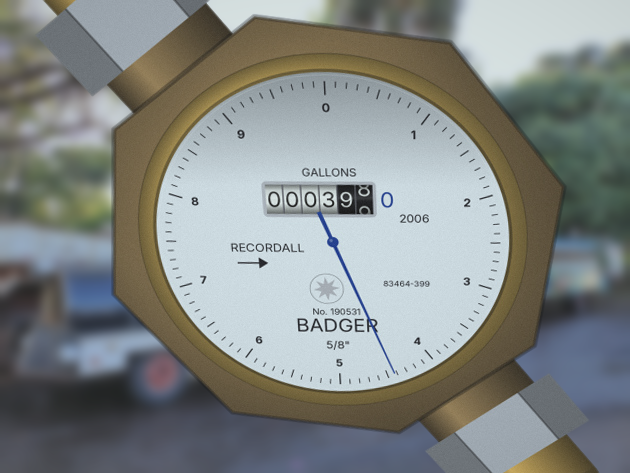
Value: **3984.4** gal
